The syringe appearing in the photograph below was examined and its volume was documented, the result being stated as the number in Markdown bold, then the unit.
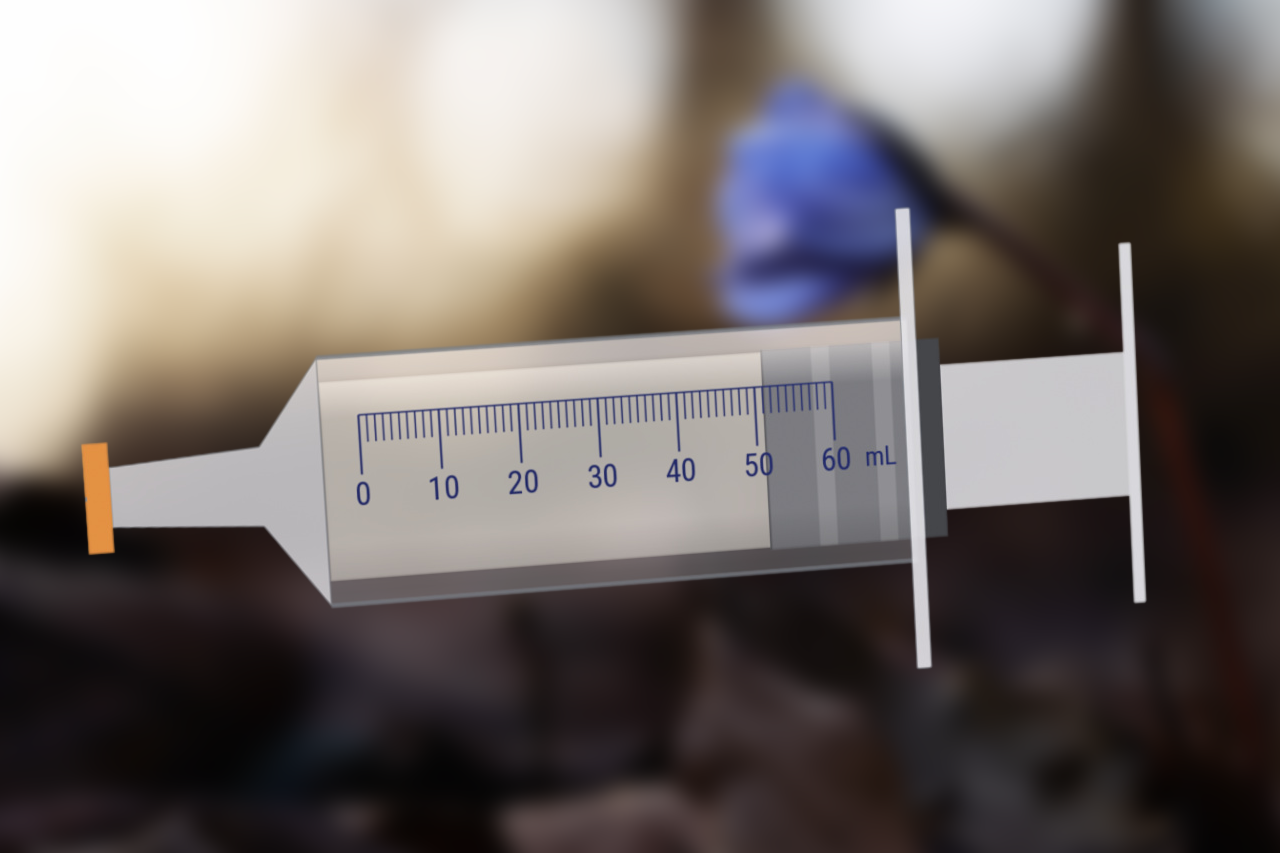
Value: **51** mL
